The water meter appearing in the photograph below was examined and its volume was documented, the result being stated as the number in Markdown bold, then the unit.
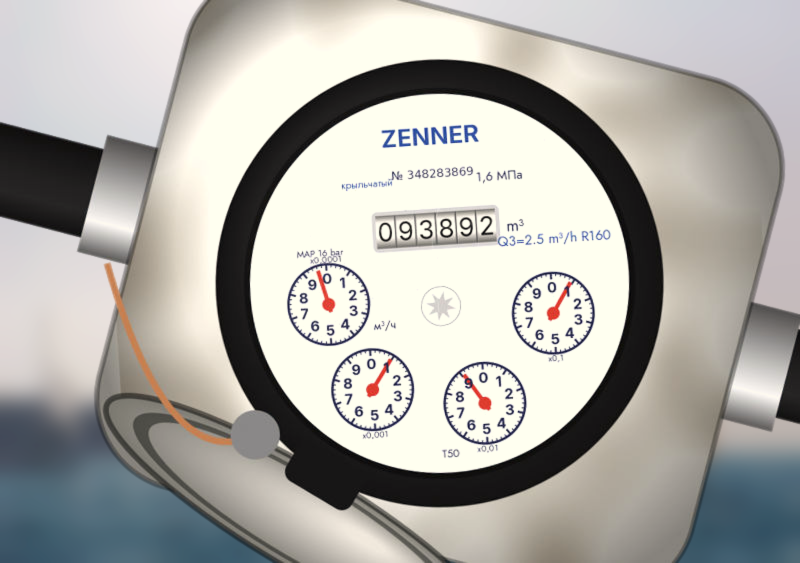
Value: **93892.0909** m³
